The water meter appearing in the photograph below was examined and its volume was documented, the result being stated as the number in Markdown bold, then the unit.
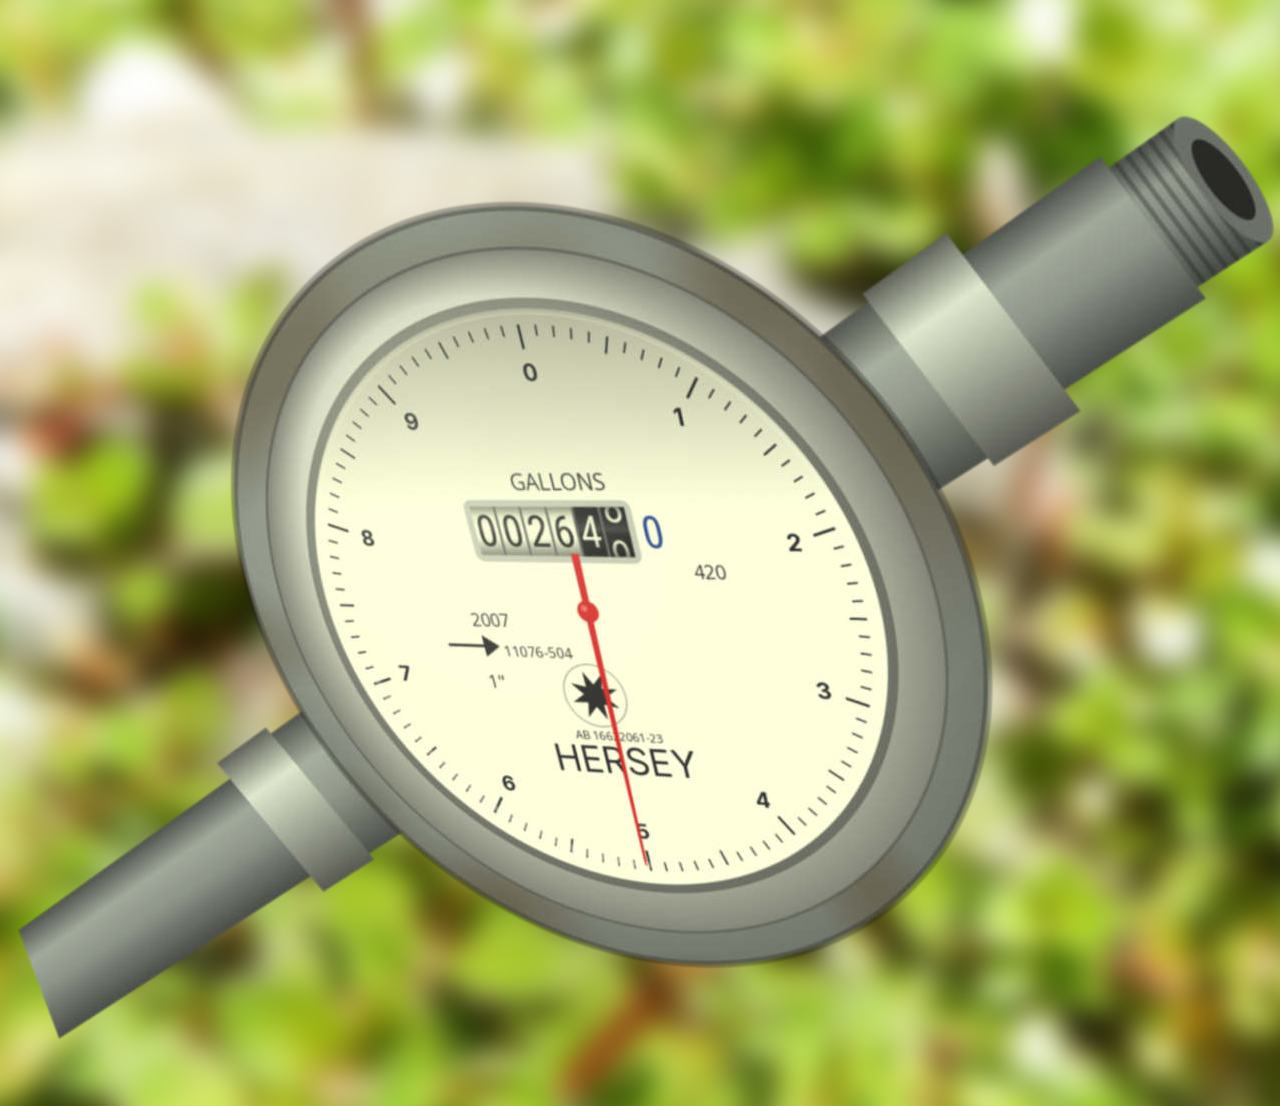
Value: **26485.0** gal
